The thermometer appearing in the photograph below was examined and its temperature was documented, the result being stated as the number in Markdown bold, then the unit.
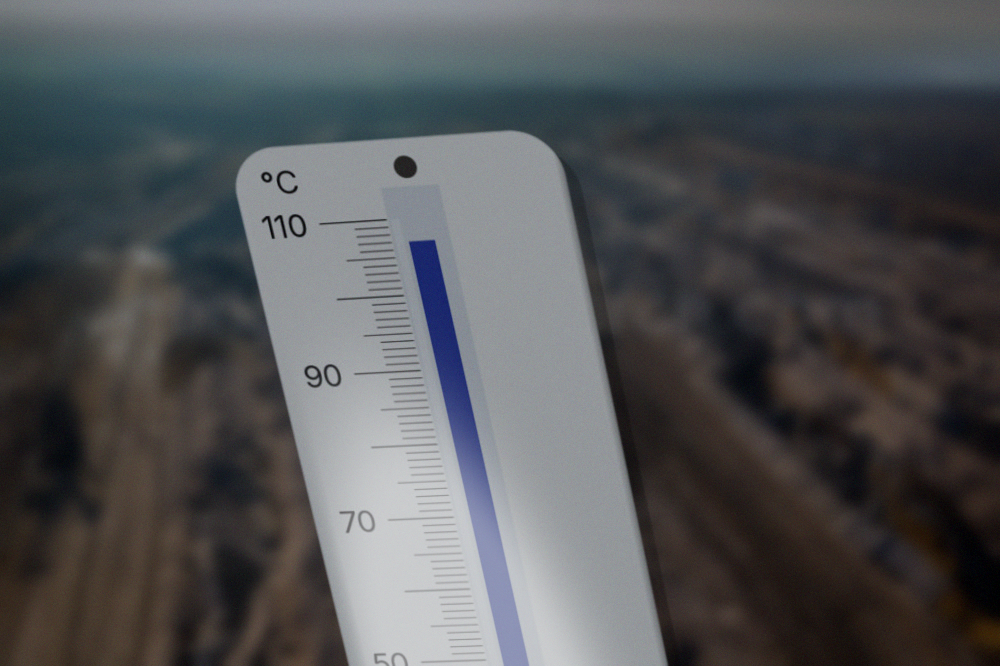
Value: **107** °C
